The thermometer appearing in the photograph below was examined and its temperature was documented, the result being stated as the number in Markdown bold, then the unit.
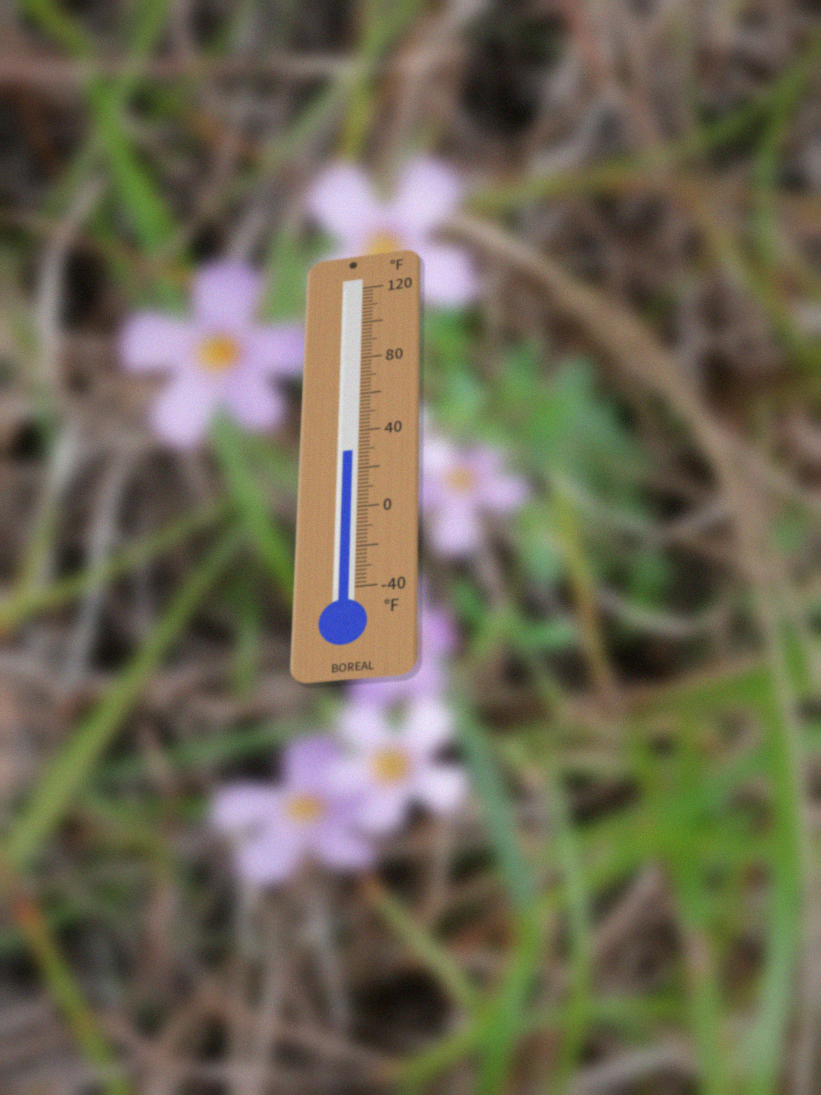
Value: **30** °F
